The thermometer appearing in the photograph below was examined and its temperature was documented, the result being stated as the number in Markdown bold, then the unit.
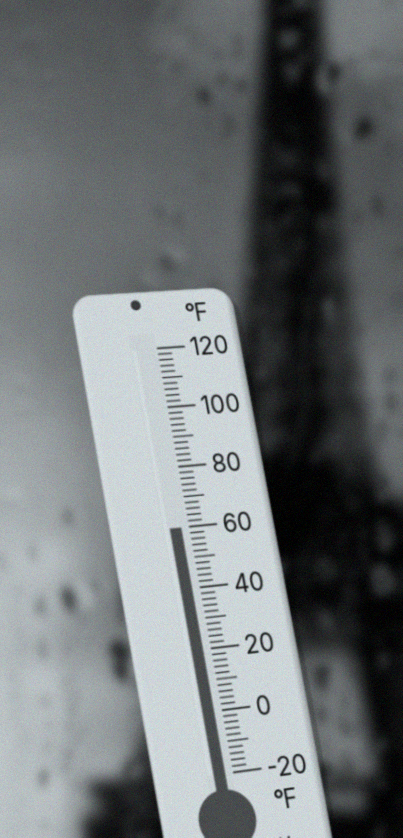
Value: **60** °F
